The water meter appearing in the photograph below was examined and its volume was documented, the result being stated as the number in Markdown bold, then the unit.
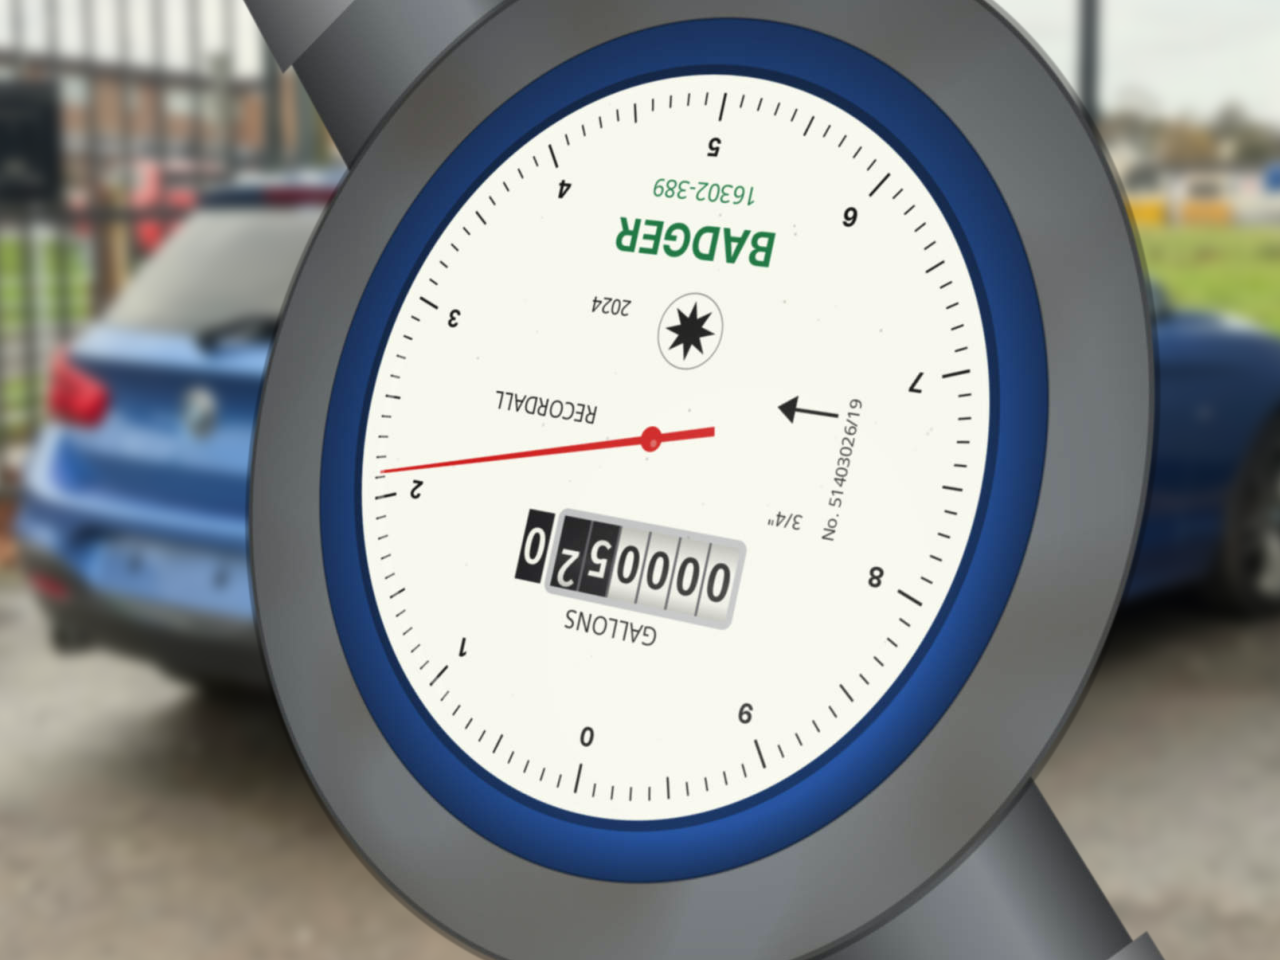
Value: **522.1** gal
